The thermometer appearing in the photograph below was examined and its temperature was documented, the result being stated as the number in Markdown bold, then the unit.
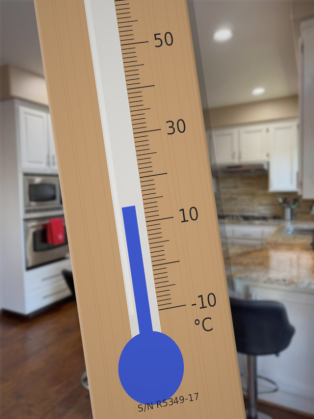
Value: **14** °C
